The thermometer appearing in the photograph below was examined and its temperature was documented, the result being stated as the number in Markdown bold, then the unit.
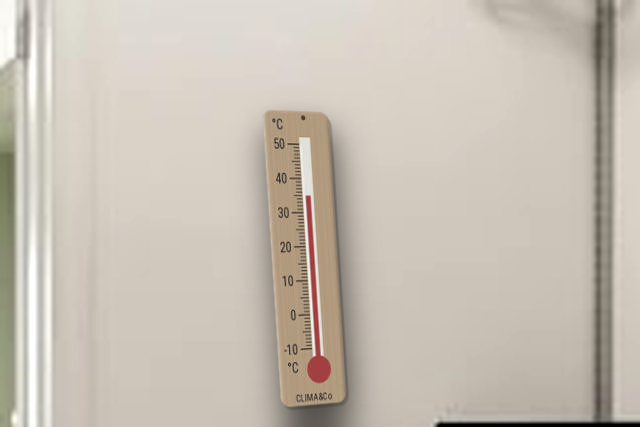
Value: **35** °C
